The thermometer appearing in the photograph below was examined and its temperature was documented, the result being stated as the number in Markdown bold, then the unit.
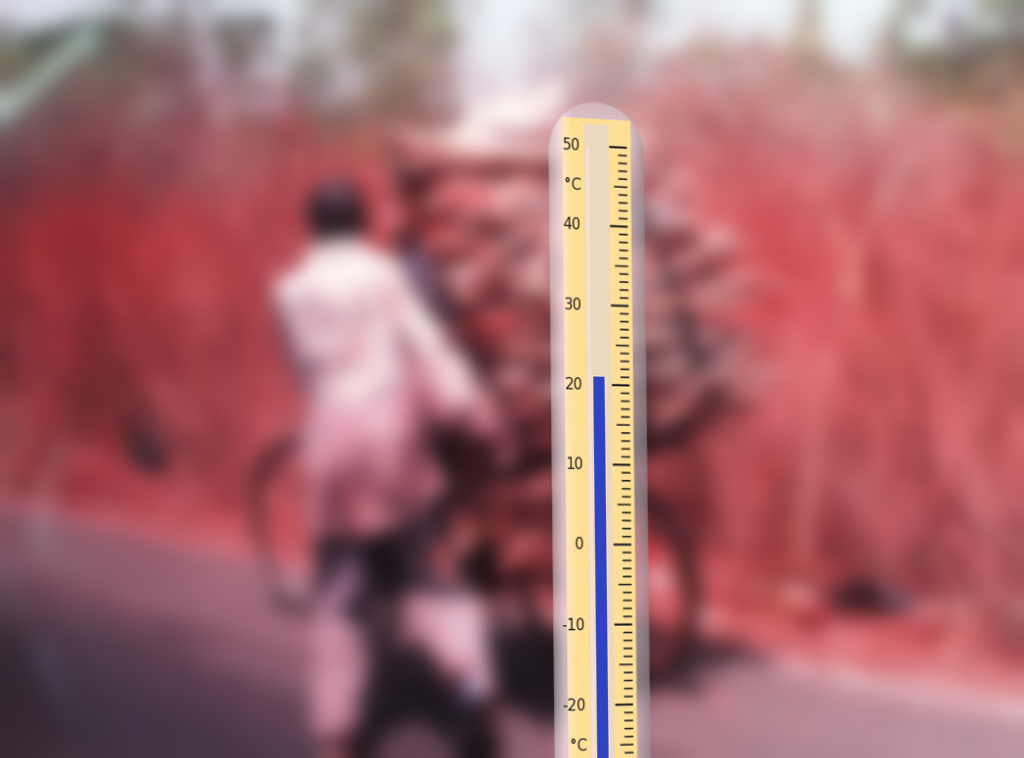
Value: **21** °C
